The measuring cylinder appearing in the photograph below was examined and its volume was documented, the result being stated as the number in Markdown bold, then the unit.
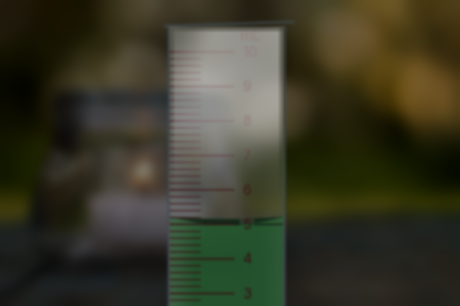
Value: **5** mL
